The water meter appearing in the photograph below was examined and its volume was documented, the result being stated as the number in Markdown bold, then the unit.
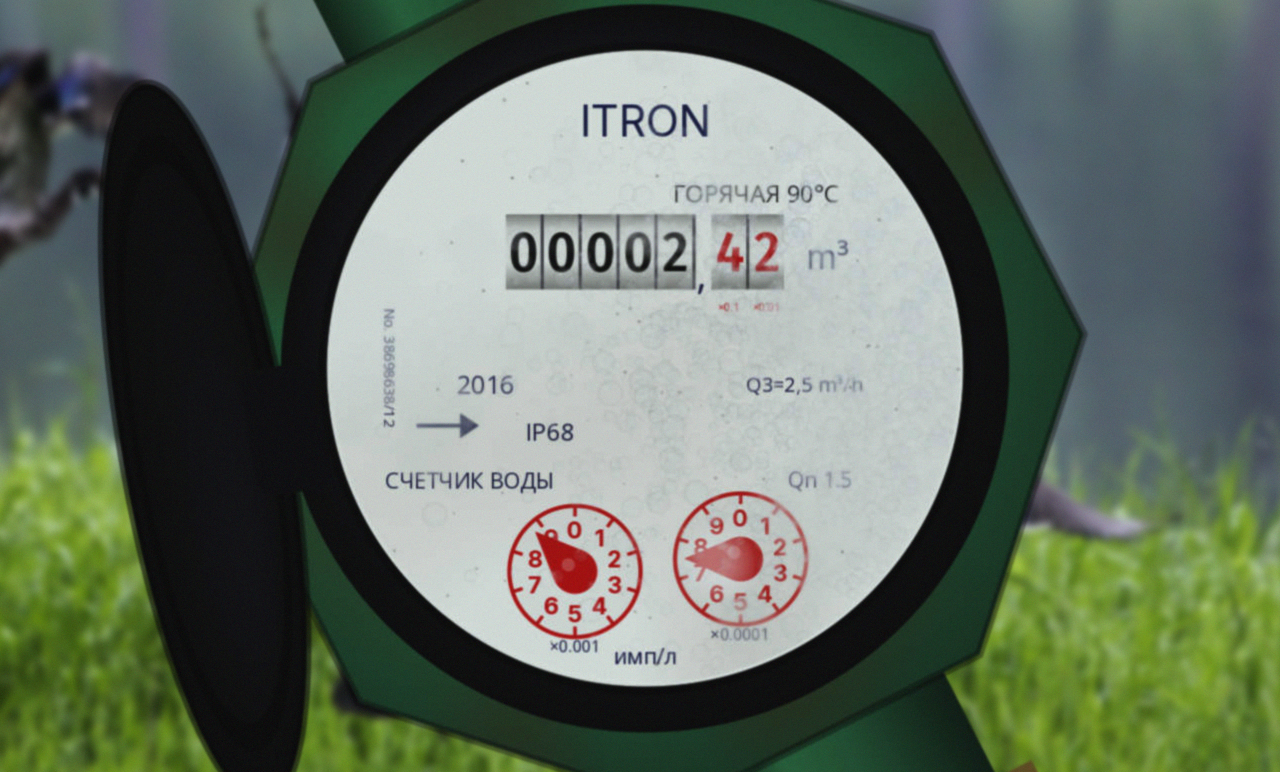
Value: **2.4287** m³
